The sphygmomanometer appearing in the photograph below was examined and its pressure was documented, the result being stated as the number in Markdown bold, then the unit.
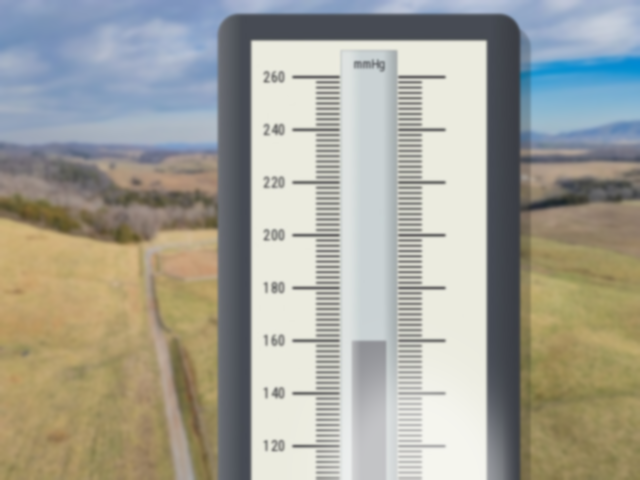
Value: **160** mmHg
